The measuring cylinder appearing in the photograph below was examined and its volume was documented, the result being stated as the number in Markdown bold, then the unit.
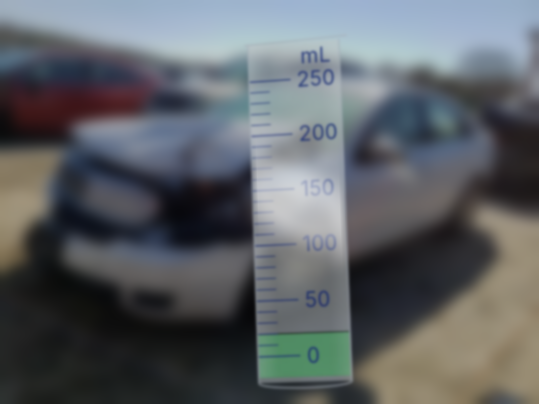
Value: **20** mL
